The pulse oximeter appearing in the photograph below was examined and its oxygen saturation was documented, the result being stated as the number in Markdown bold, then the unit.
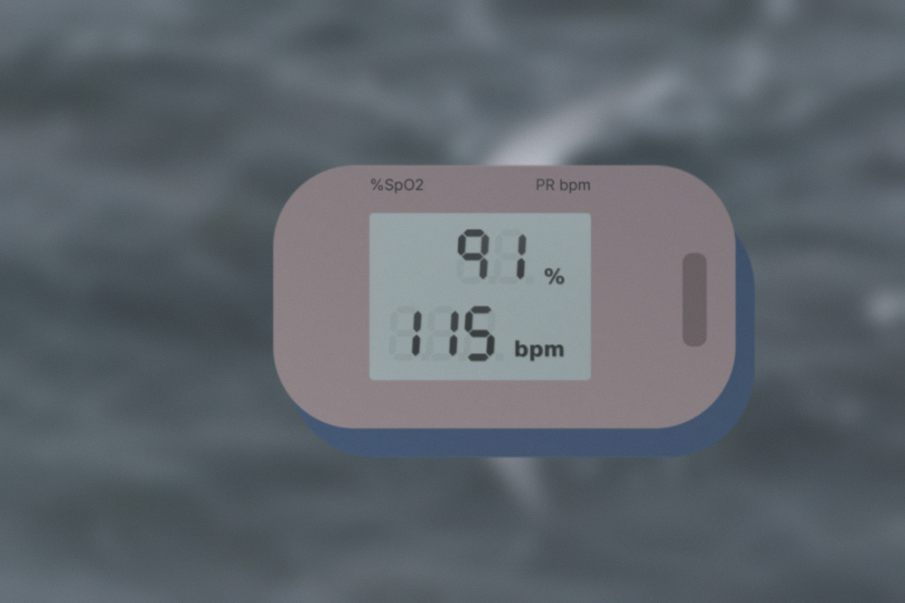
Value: **91** %
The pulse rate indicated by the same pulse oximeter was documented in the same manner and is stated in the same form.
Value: **115** bpm
